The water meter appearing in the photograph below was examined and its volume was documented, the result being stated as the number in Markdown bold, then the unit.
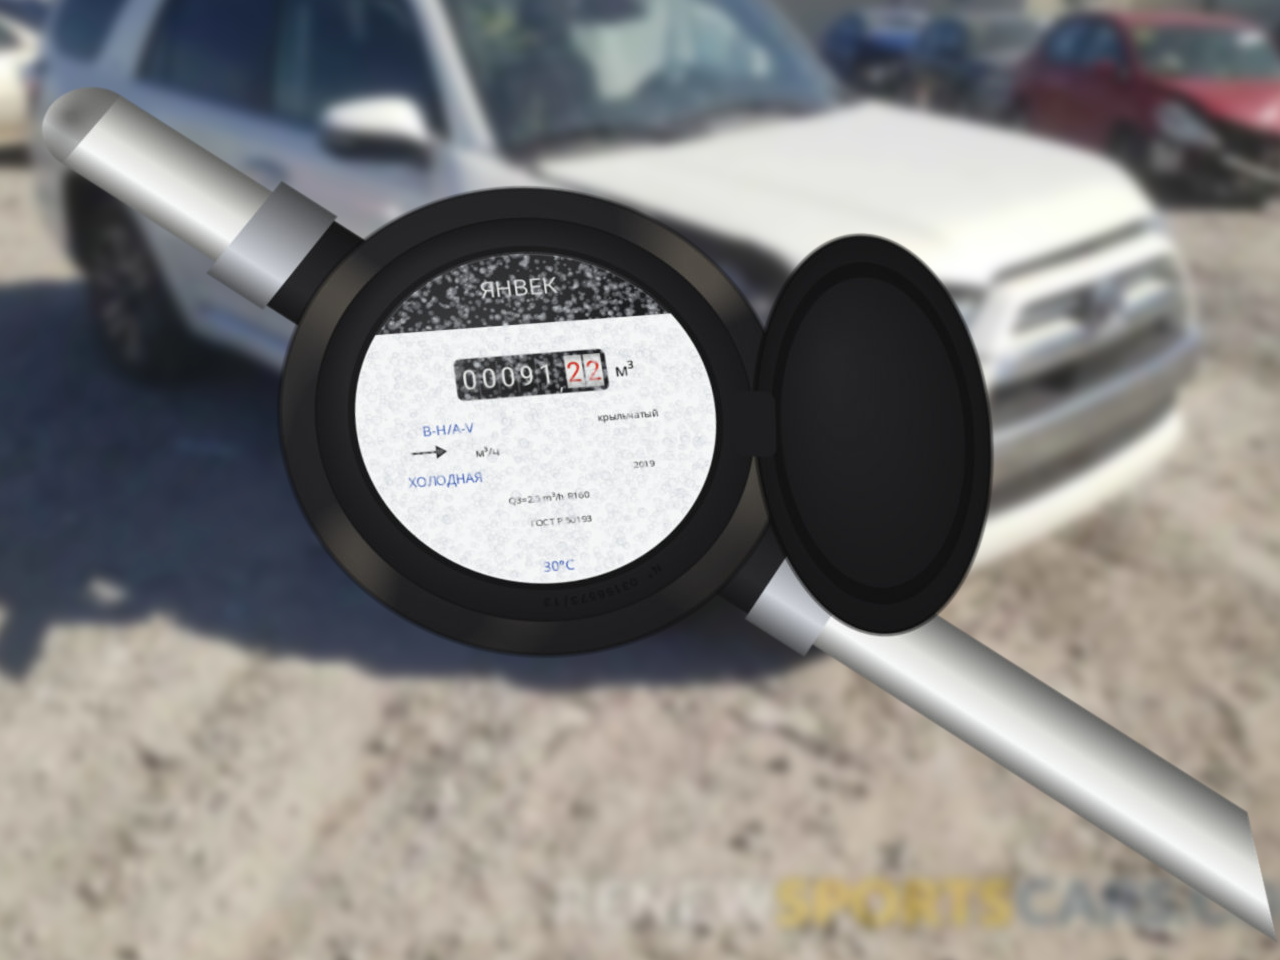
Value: **91.22** m³
